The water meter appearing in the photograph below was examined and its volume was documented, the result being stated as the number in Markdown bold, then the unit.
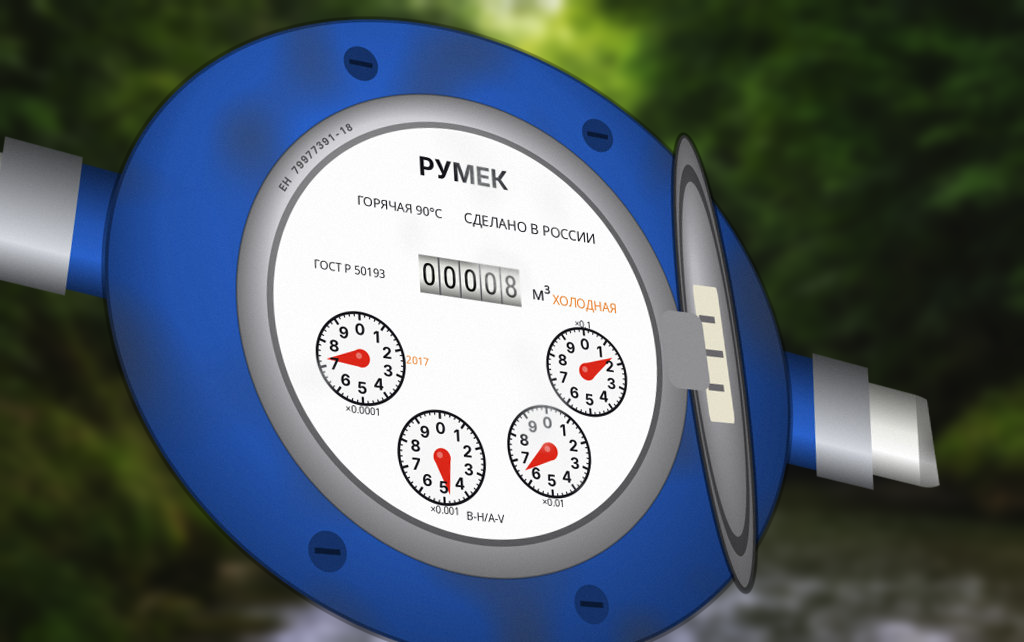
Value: **8.1647** m³
